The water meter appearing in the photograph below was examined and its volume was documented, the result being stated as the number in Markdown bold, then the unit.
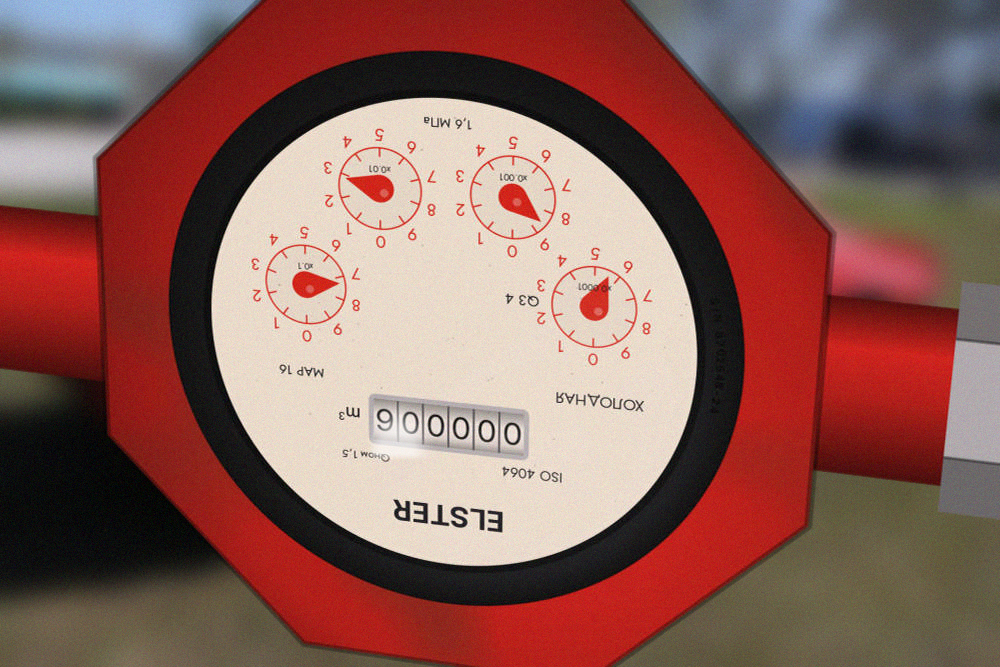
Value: **6.7285** m³
